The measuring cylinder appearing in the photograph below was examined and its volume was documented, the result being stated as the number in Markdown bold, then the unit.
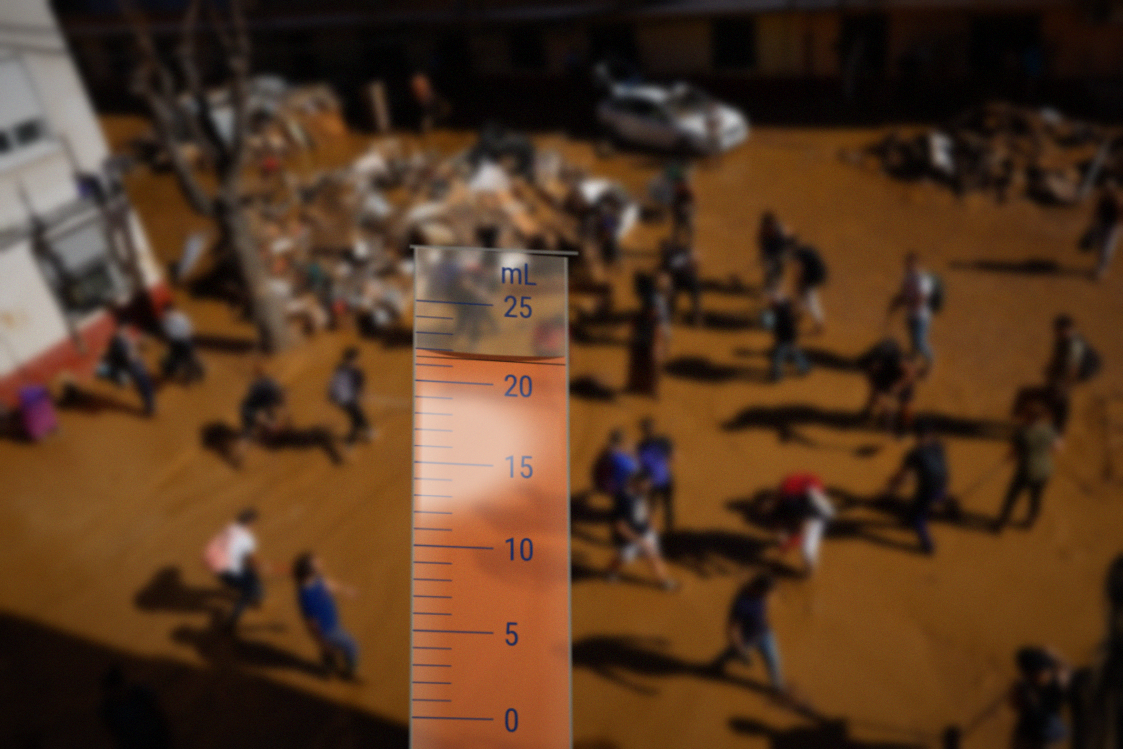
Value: **21.5** mL
